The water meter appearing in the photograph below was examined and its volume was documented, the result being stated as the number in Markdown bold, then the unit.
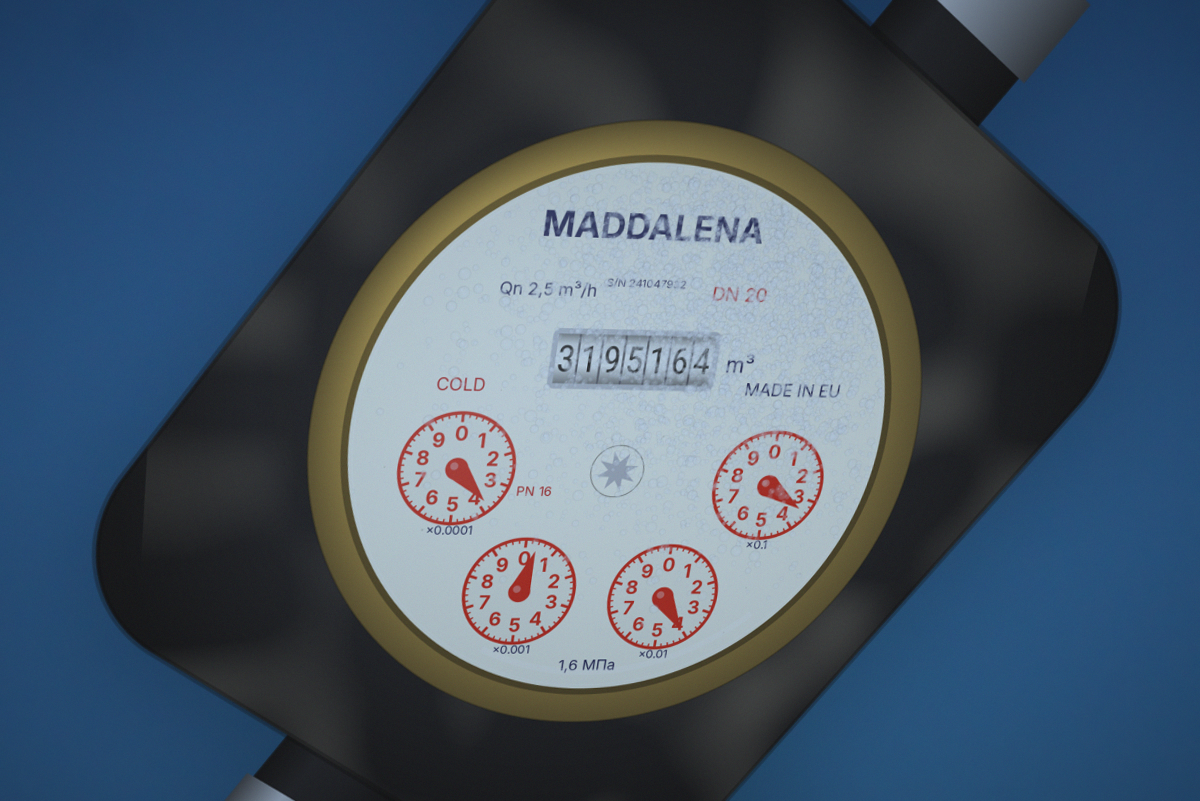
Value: **3195164.3403** m³
